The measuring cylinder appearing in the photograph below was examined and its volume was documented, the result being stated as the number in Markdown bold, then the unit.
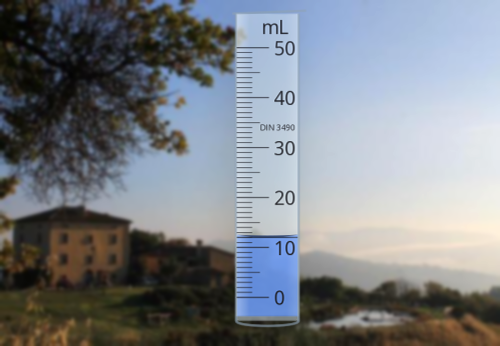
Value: **12** mL
